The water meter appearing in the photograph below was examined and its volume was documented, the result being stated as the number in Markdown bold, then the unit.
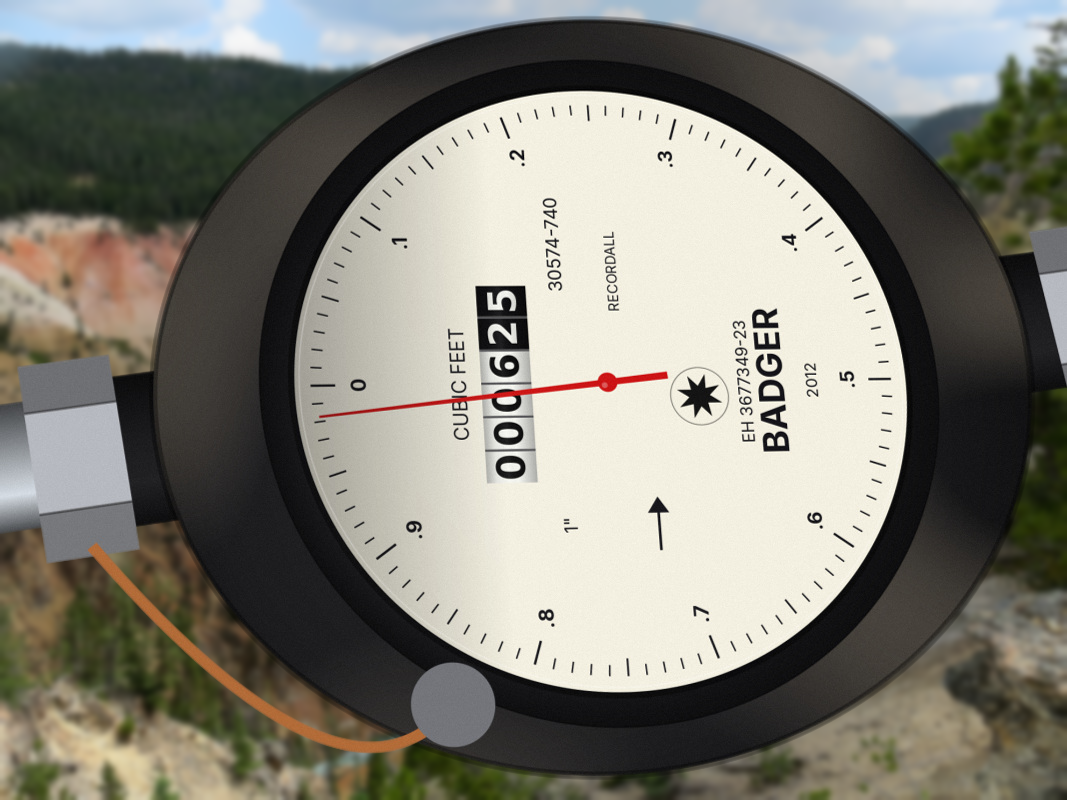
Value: **624.98** ft³
